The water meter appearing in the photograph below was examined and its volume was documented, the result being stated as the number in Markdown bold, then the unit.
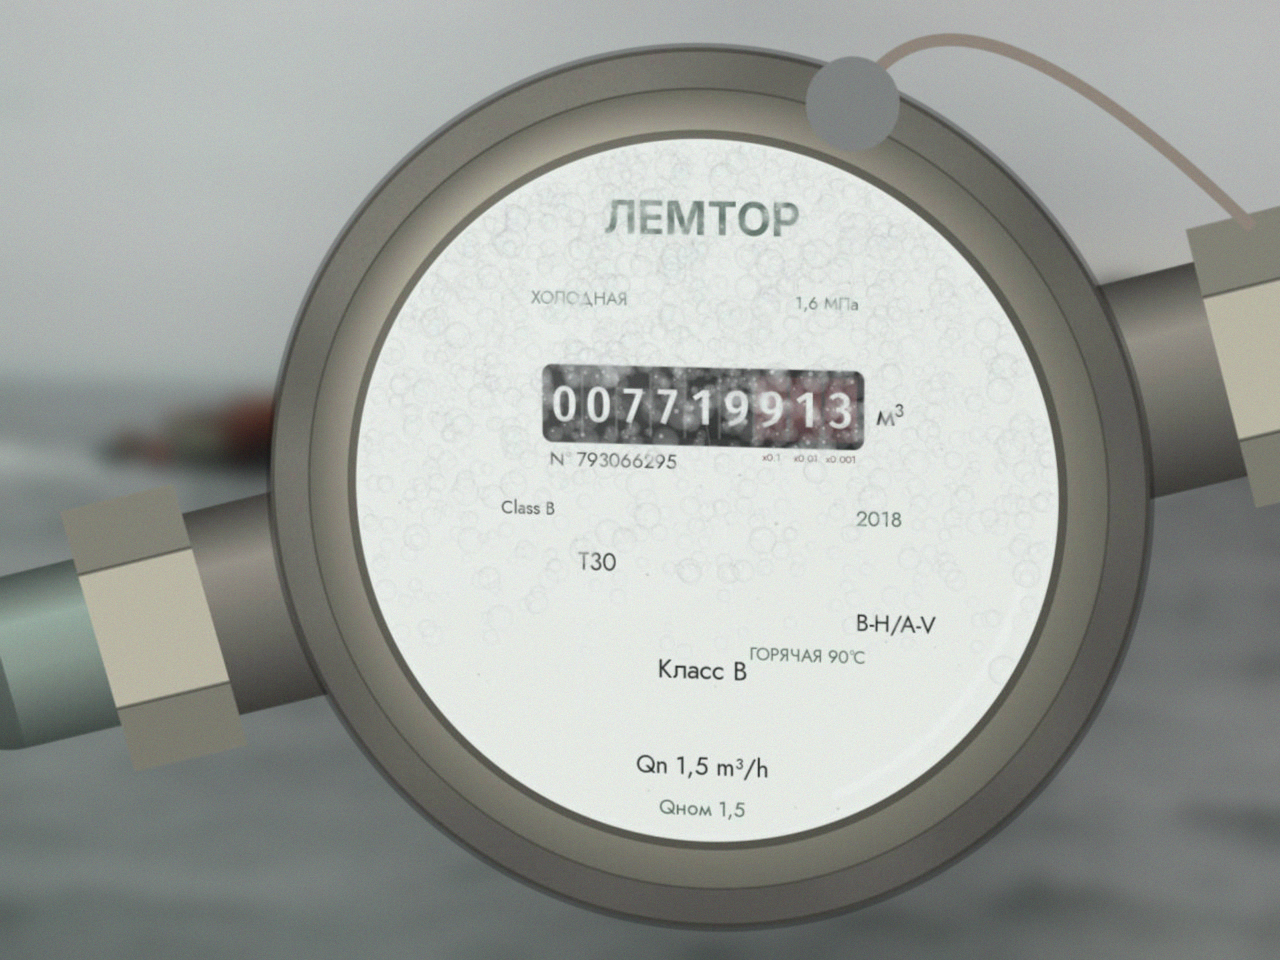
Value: **7719.913** m³
